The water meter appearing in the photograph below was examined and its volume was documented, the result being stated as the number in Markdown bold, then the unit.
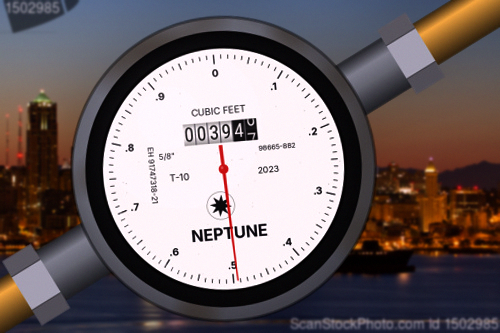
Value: **3946.49** ft³
